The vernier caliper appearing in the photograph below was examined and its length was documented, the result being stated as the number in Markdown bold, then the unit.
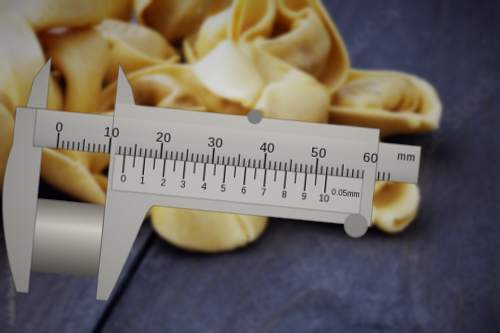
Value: **13.0** mm
